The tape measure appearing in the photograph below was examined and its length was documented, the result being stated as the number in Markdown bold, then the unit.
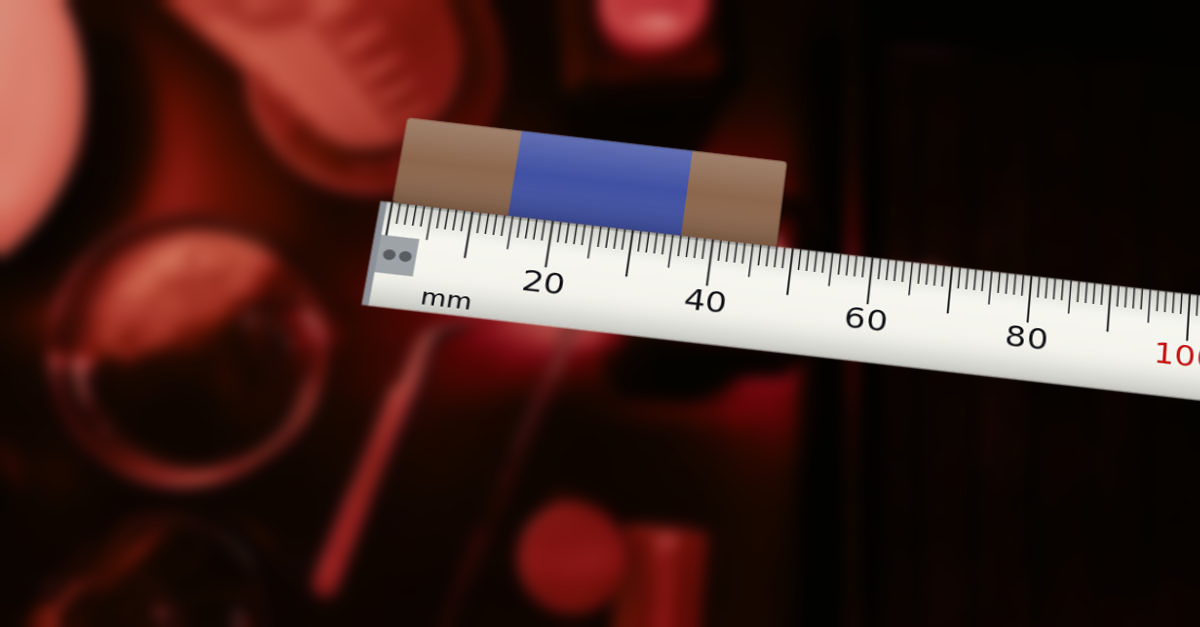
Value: **48** mm
